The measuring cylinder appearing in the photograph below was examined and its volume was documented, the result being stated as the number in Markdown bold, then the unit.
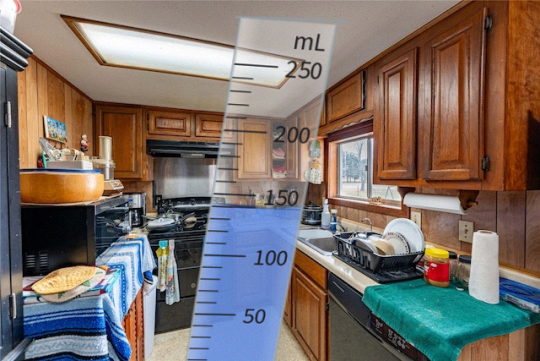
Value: **140** mL
